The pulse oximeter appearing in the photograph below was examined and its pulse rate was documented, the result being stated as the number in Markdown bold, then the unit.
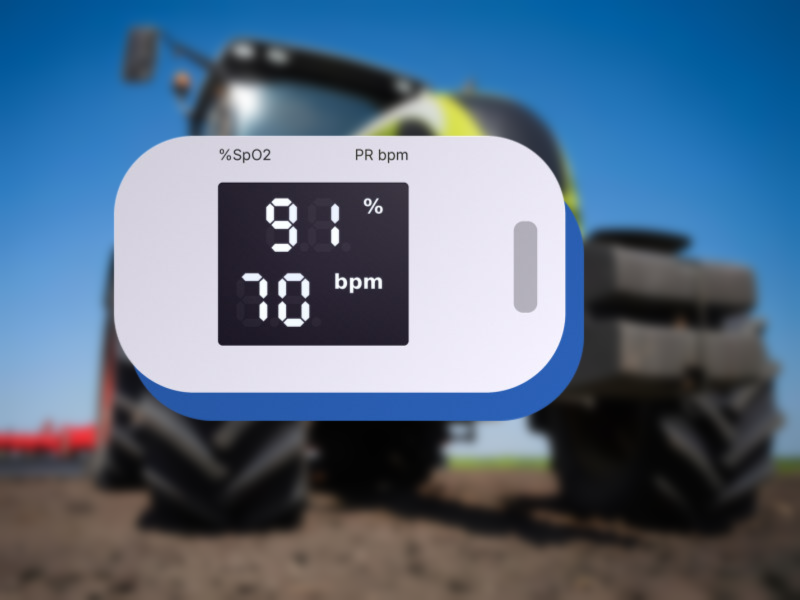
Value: **70** bpm
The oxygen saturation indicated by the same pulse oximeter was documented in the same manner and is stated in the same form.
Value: **91** %
